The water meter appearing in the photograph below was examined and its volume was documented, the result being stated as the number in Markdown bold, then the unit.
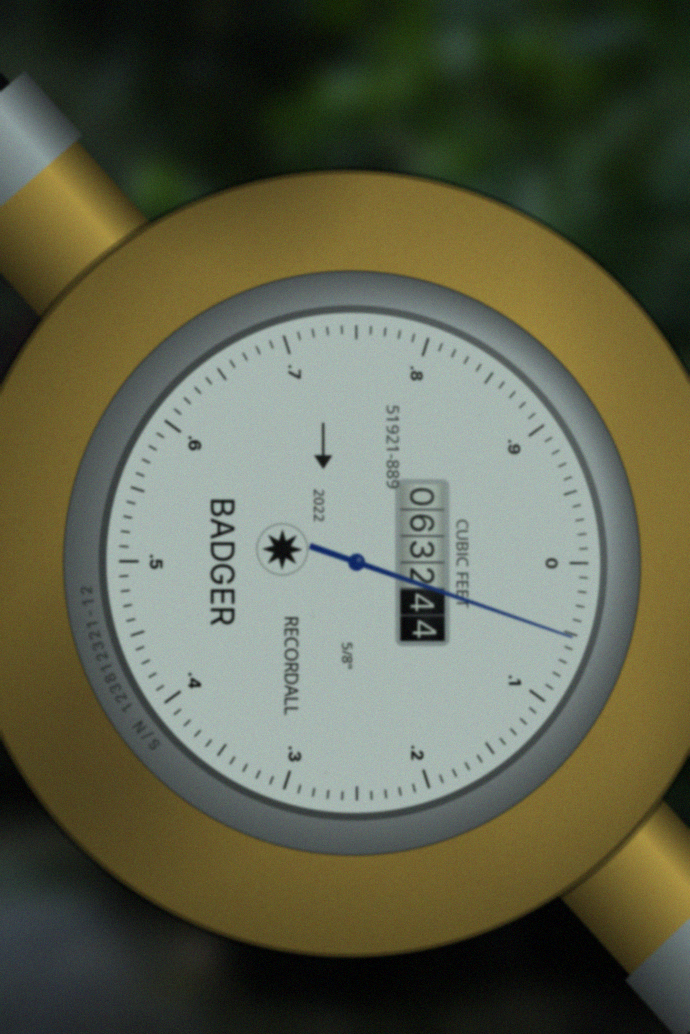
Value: **63244.05** ft³
